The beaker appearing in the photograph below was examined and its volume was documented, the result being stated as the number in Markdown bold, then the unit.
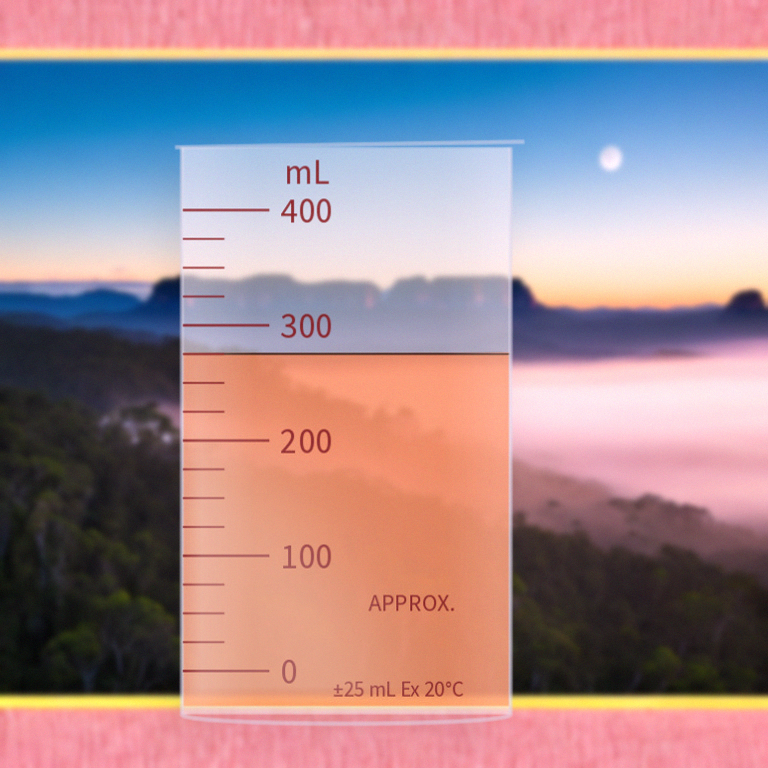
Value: **275** mL
